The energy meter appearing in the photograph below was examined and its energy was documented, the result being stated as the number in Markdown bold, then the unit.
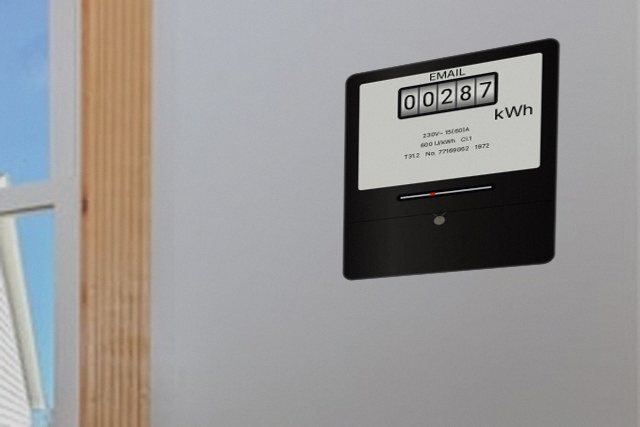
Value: **287** kWh
